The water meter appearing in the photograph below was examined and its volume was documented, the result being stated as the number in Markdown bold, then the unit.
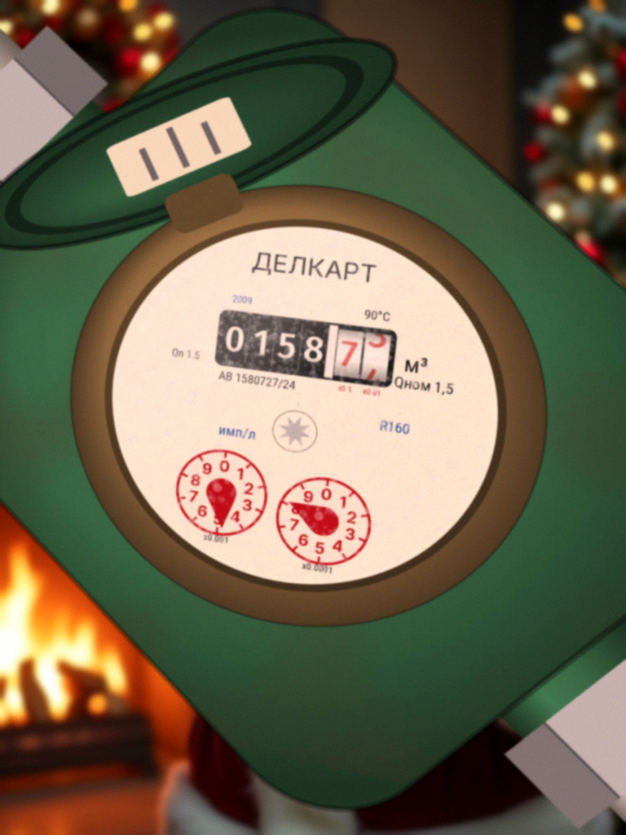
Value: **158.7348** m³
